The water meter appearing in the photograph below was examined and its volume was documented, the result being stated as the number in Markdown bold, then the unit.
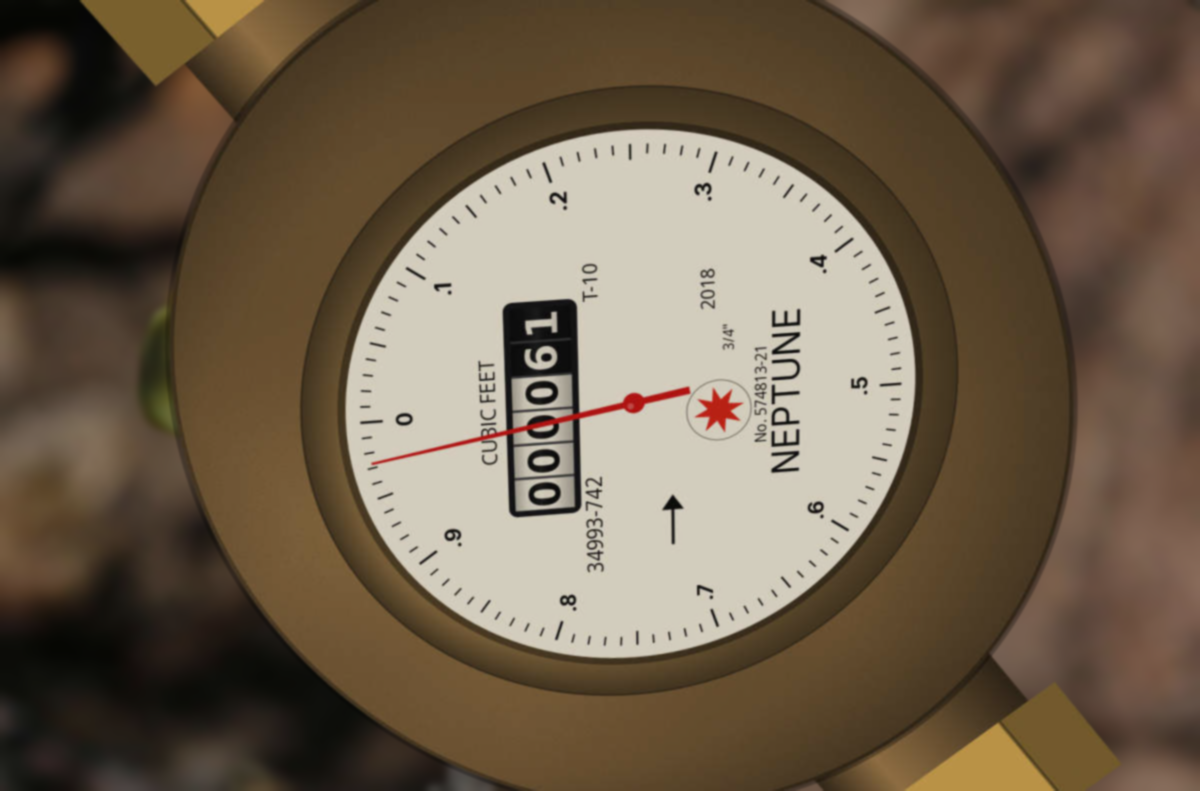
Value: **60.97** ft³
